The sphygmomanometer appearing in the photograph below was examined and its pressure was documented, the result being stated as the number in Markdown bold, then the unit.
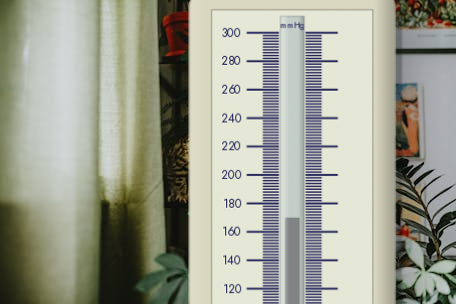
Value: **170** mmHg
